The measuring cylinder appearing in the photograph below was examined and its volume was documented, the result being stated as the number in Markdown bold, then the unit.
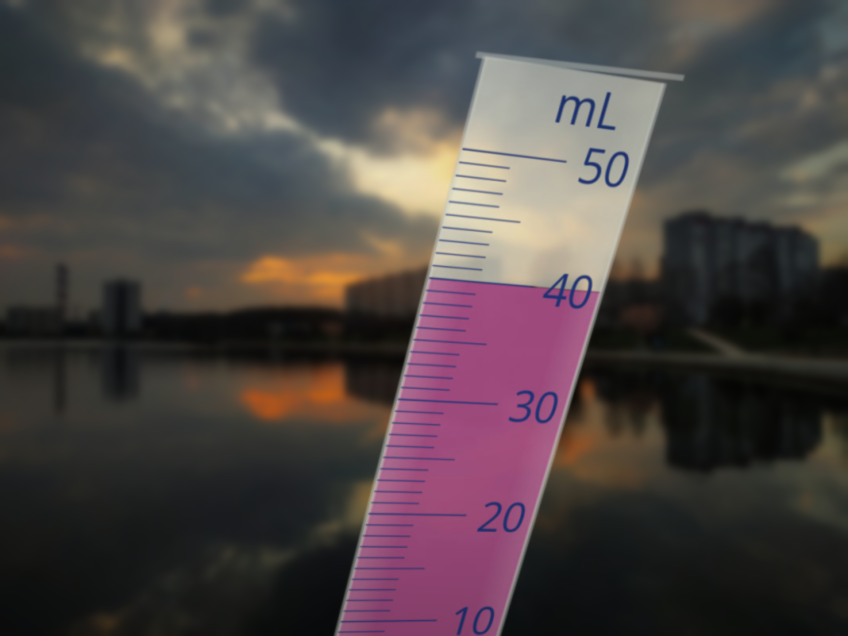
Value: **40** mL
